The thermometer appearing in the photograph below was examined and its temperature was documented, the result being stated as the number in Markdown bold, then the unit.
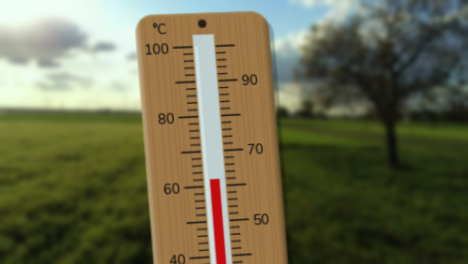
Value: **62** °C
